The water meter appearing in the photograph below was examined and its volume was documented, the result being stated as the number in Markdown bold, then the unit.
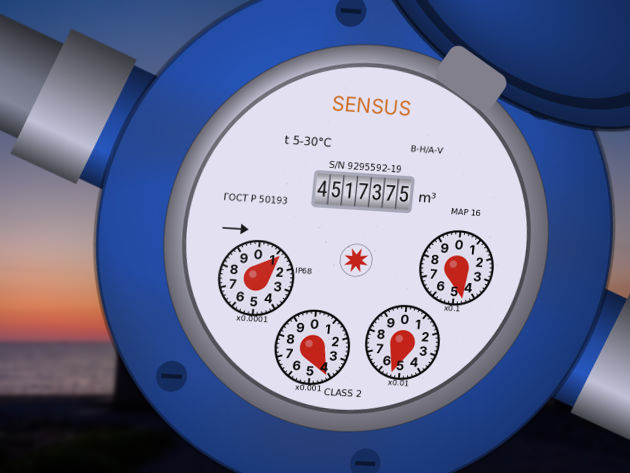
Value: **4517375.4541** m³
